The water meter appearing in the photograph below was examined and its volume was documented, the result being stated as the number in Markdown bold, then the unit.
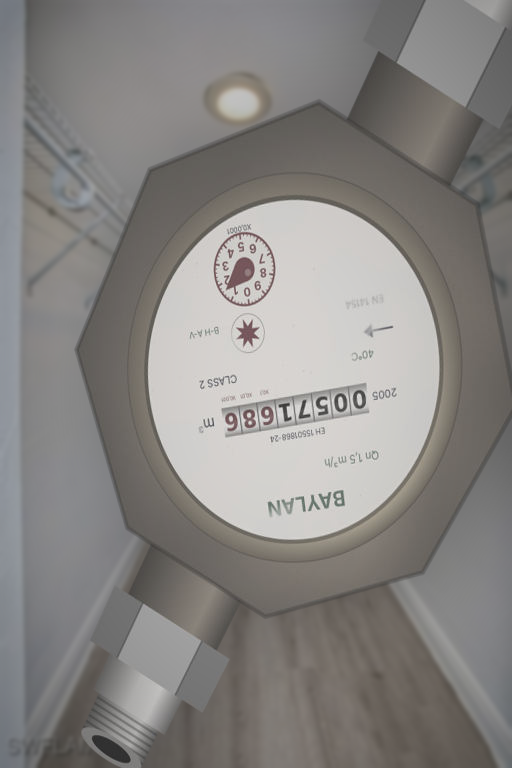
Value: **571.6861** m³
